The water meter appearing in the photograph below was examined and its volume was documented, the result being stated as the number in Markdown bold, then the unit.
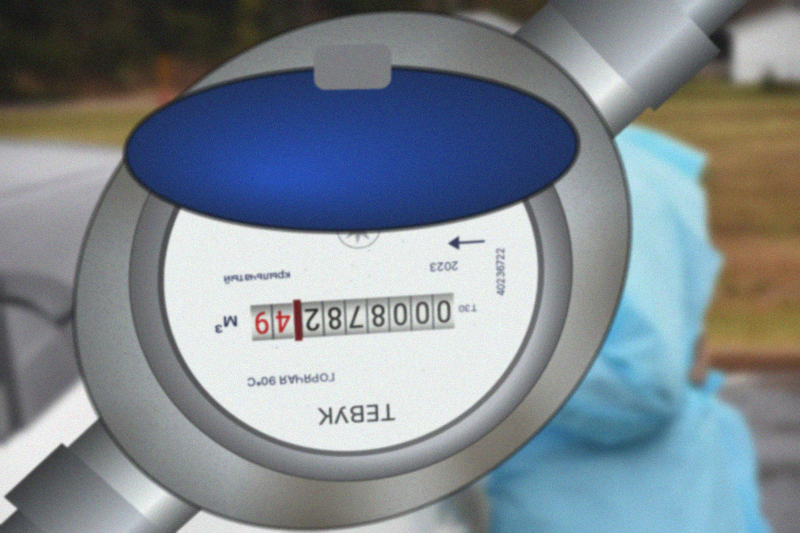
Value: **8782.49** m³
